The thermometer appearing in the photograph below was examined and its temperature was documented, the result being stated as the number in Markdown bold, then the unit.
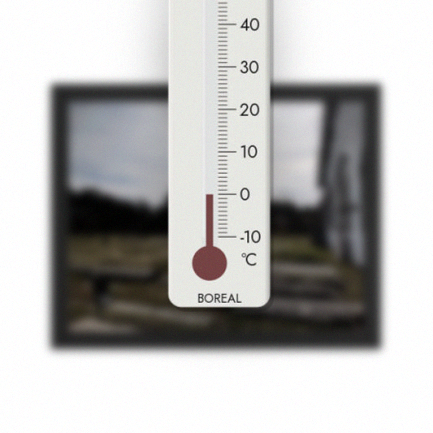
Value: **0** °C
